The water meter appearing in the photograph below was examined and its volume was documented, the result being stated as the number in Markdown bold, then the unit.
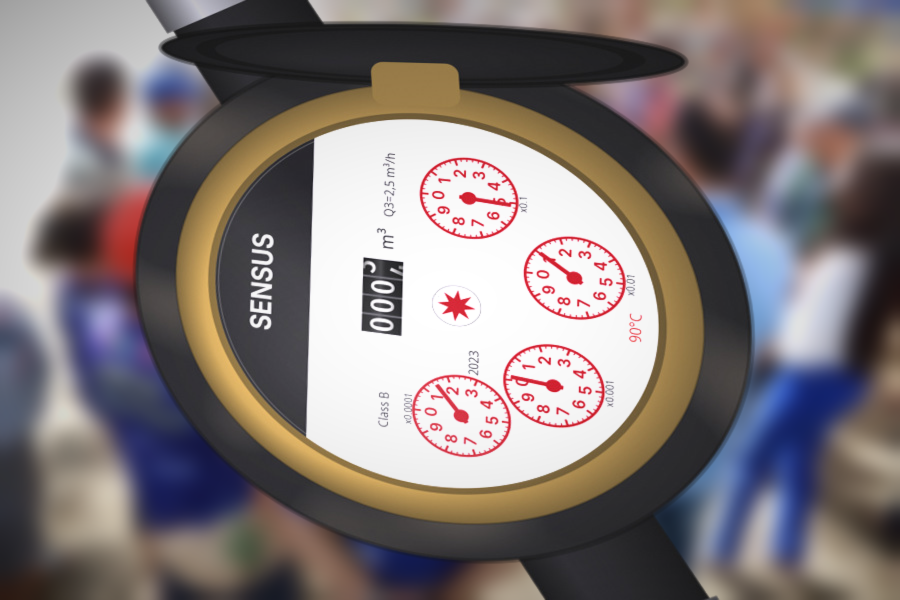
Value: **3.5101** m³
